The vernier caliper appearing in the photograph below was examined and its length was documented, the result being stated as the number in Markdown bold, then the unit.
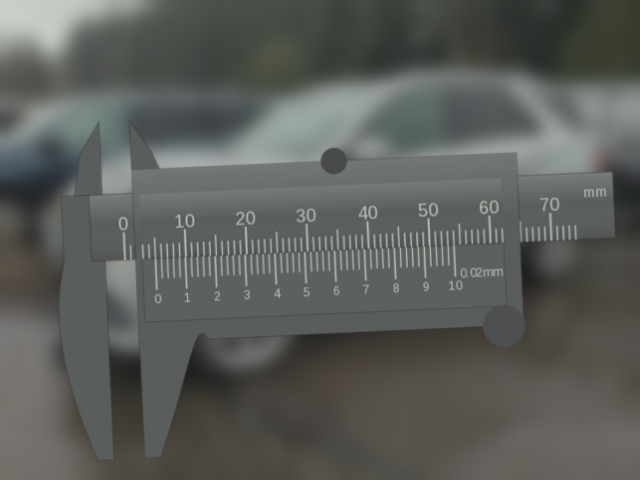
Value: **5.0** mm
